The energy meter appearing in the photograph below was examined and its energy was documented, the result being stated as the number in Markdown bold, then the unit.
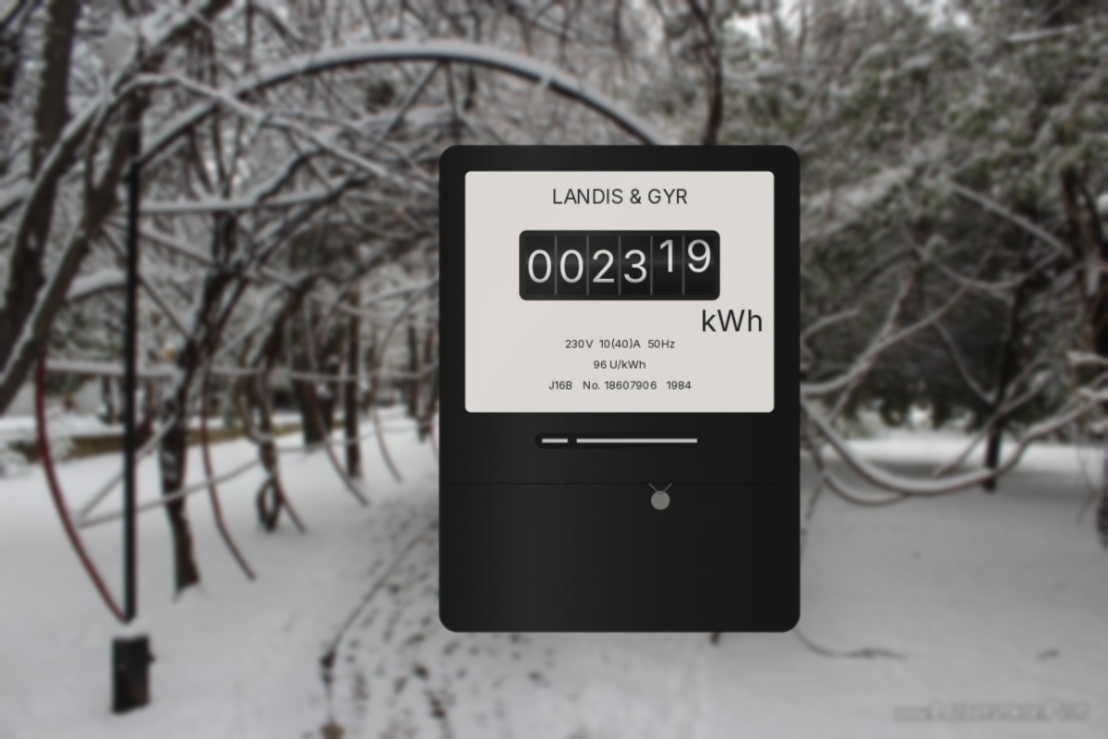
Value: **2319** kWh
